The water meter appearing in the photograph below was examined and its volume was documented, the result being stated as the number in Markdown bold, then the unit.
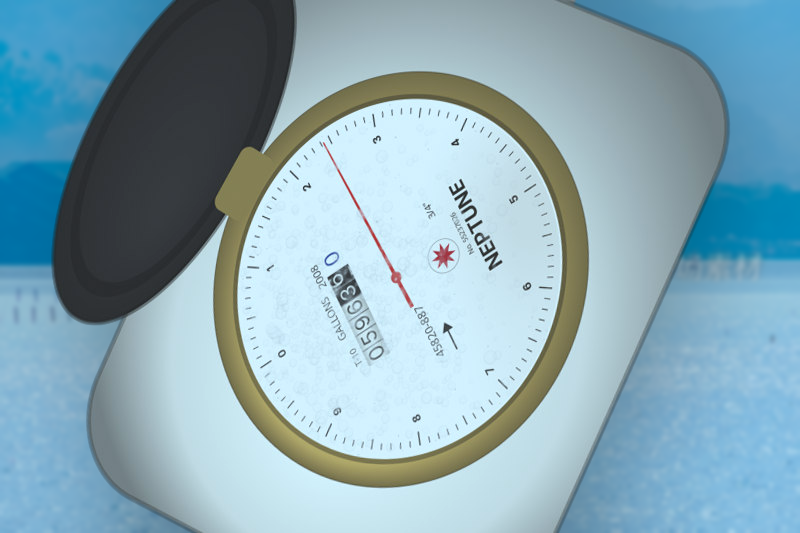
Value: **596362.4** gal
